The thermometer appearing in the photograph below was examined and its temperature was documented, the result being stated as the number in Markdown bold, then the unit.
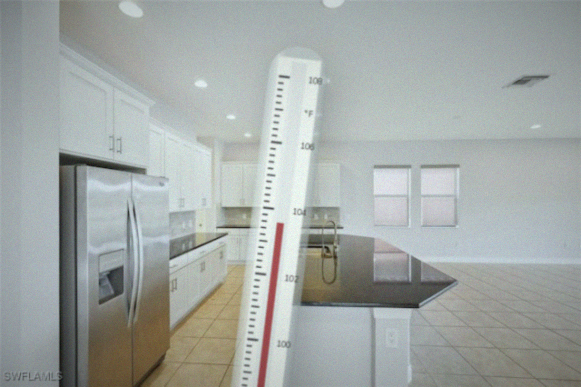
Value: **103.6** °F
